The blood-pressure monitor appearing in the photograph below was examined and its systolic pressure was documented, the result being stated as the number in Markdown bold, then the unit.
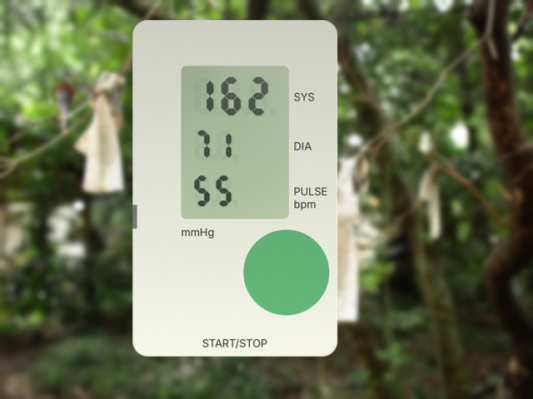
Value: **162** mmHg
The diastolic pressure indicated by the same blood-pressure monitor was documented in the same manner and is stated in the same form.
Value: **71** mmHg
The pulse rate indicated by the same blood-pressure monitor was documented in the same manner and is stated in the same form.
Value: **55** bpm
